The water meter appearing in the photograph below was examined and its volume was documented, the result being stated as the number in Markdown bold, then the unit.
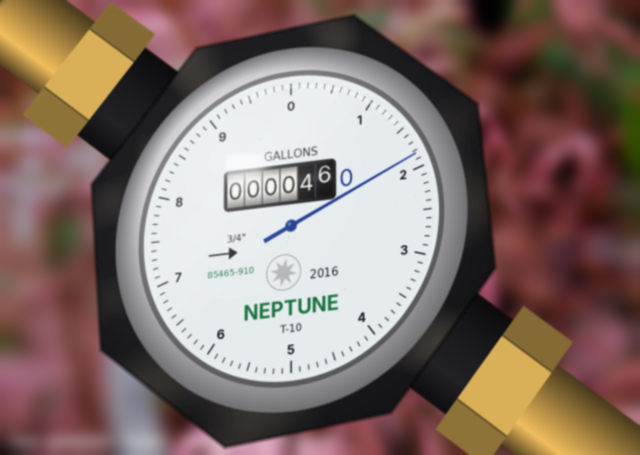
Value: **461.8** gal
